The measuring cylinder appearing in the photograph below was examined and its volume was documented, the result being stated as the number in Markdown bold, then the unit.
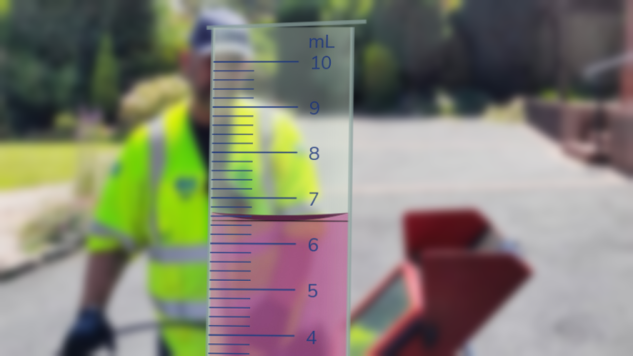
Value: **6.5** mL
